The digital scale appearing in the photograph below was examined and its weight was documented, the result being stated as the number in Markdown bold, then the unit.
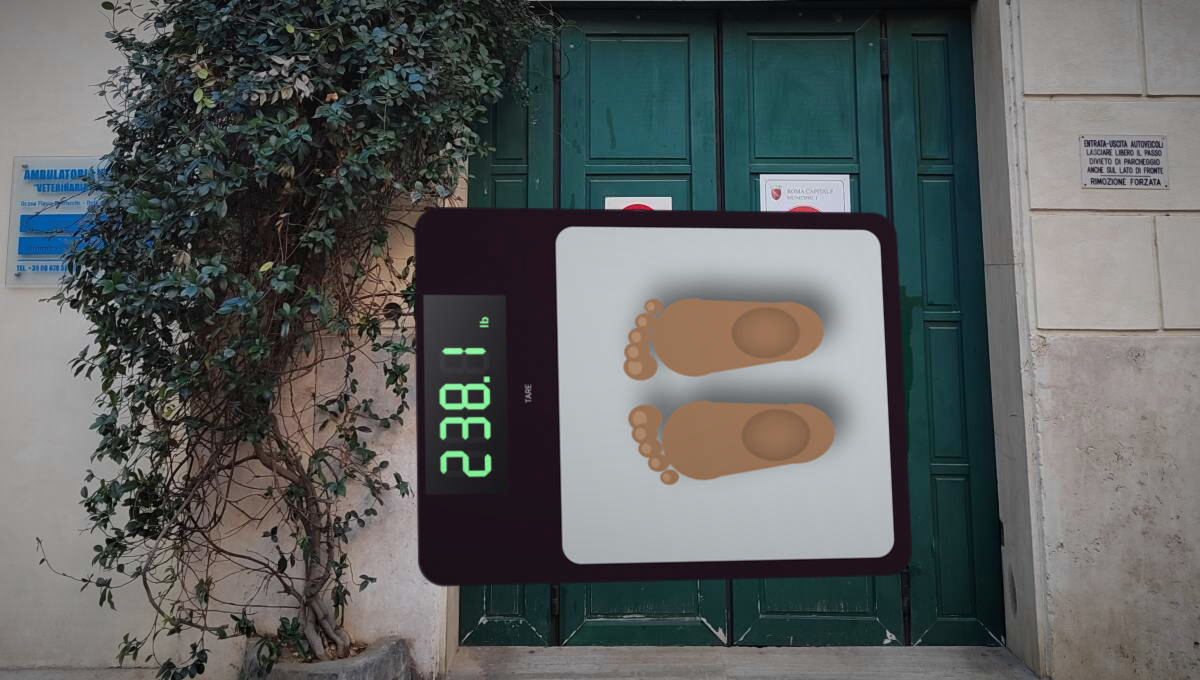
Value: **238.1** lb
